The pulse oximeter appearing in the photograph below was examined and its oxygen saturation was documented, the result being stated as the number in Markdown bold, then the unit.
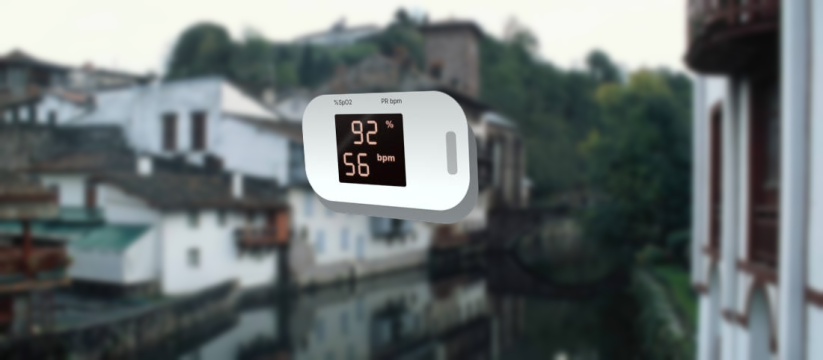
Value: **92** %
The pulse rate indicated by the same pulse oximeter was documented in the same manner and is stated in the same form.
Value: **56** bpm
